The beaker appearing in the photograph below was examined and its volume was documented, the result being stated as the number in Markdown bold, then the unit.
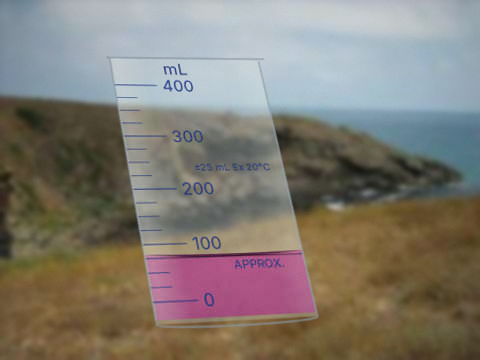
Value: **75** mL
